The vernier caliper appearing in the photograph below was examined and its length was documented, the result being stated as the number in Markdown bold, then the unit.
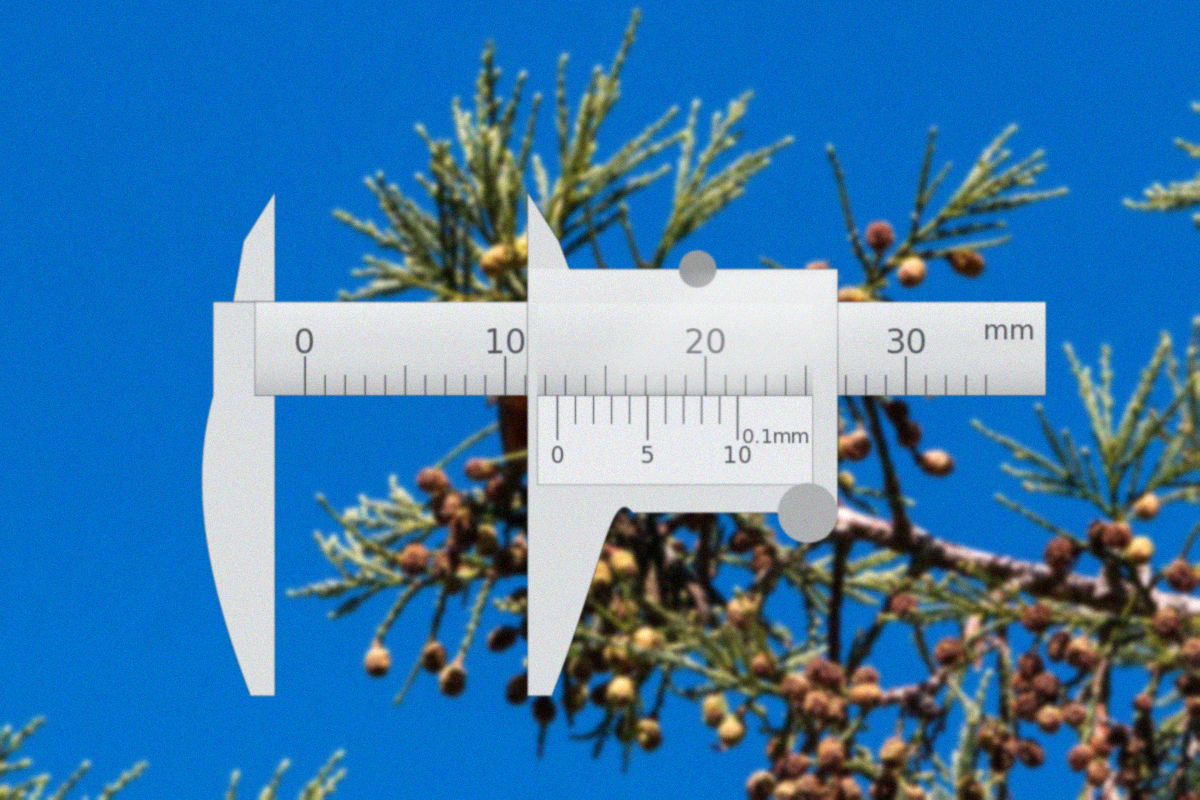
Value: **12.6** mm
